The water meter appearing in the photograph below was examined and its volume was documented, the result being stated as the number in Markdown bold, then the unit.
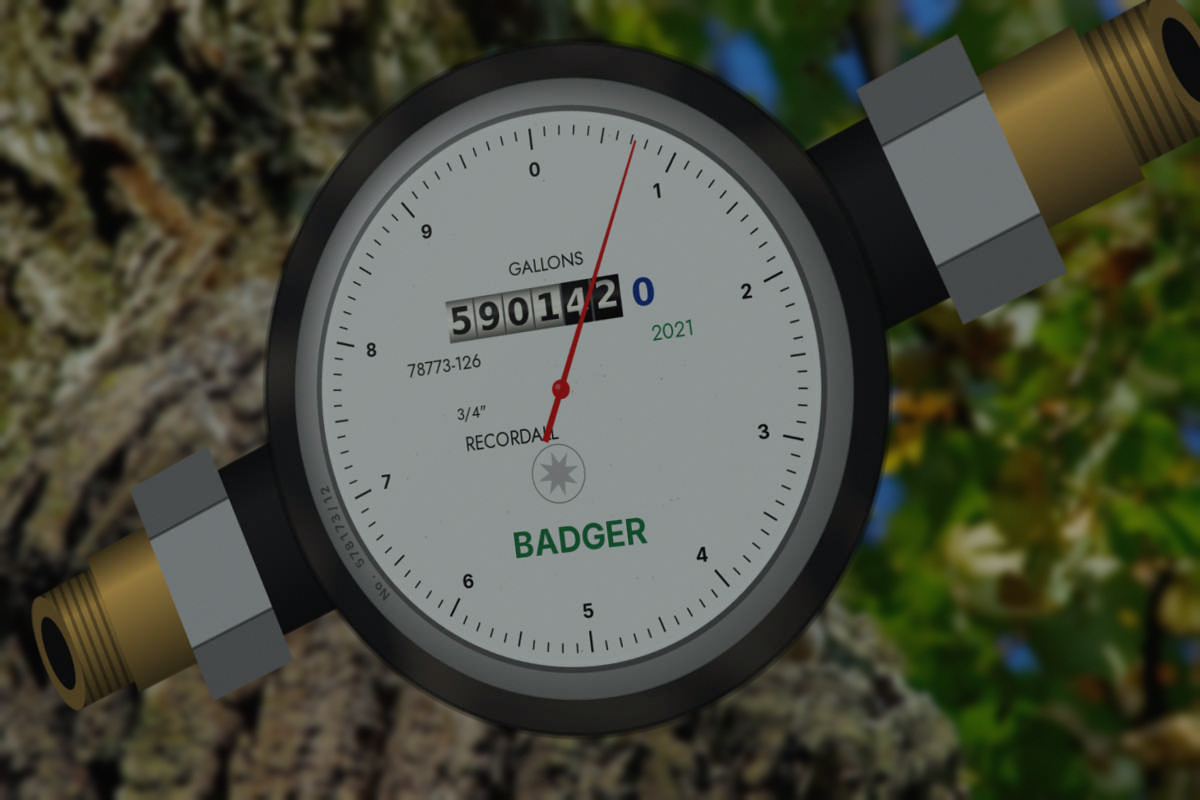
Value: **5901420.7** gal
